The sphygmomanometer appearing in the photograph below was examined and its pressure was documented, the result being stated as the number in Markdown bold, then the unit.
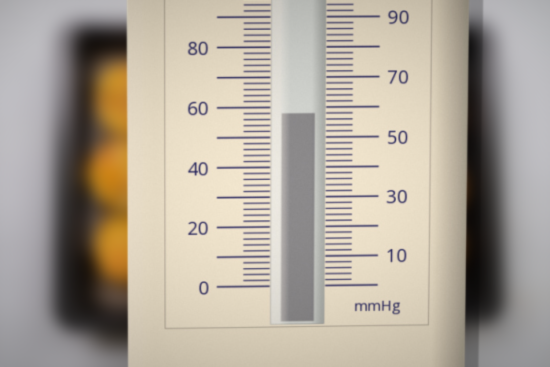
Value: **58** mmHg
